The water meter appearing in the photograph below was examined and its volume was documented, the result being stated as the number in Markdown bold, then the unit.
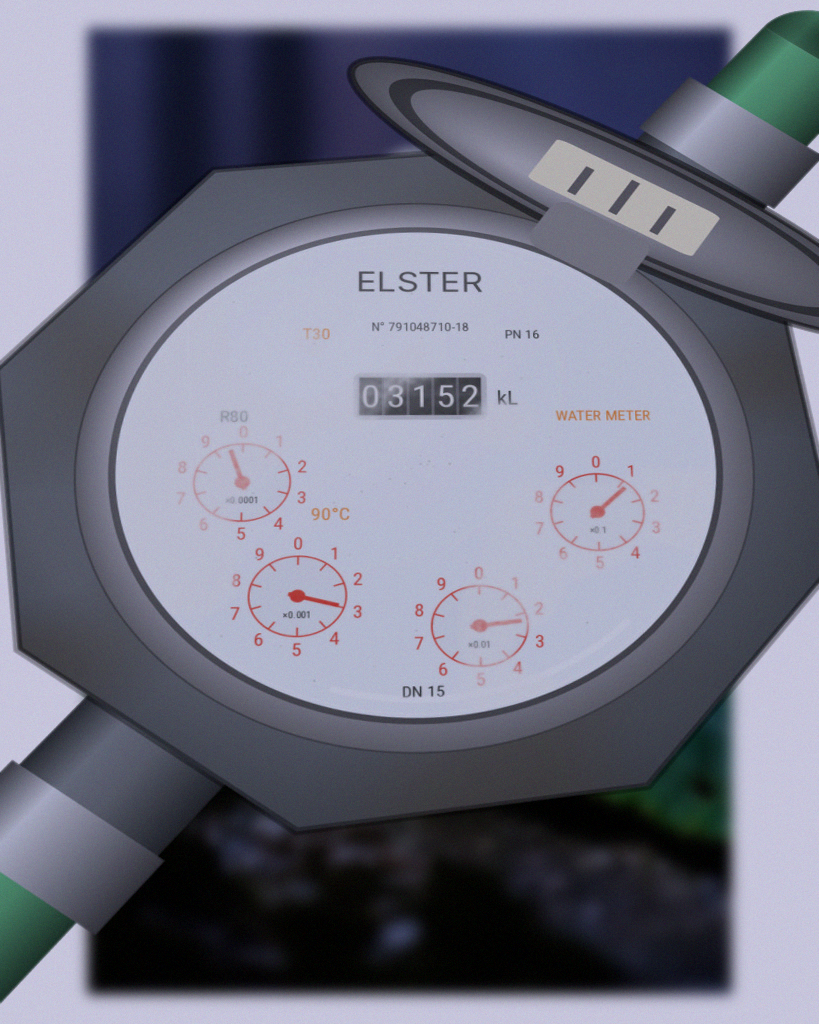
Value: **3152.1229** kL
